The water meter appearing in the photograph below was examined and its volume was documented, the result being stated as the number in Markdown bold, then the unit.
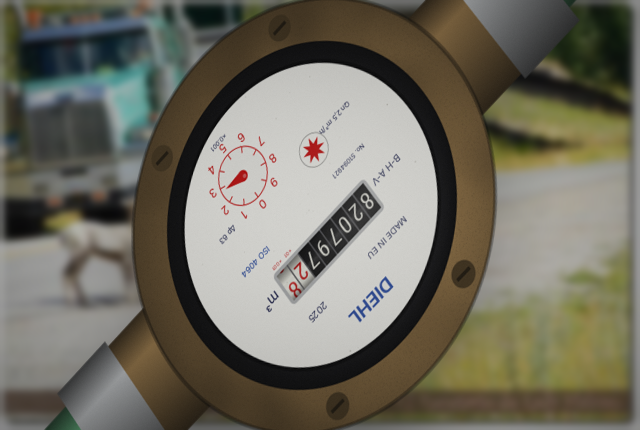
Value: **820797.282** m³
